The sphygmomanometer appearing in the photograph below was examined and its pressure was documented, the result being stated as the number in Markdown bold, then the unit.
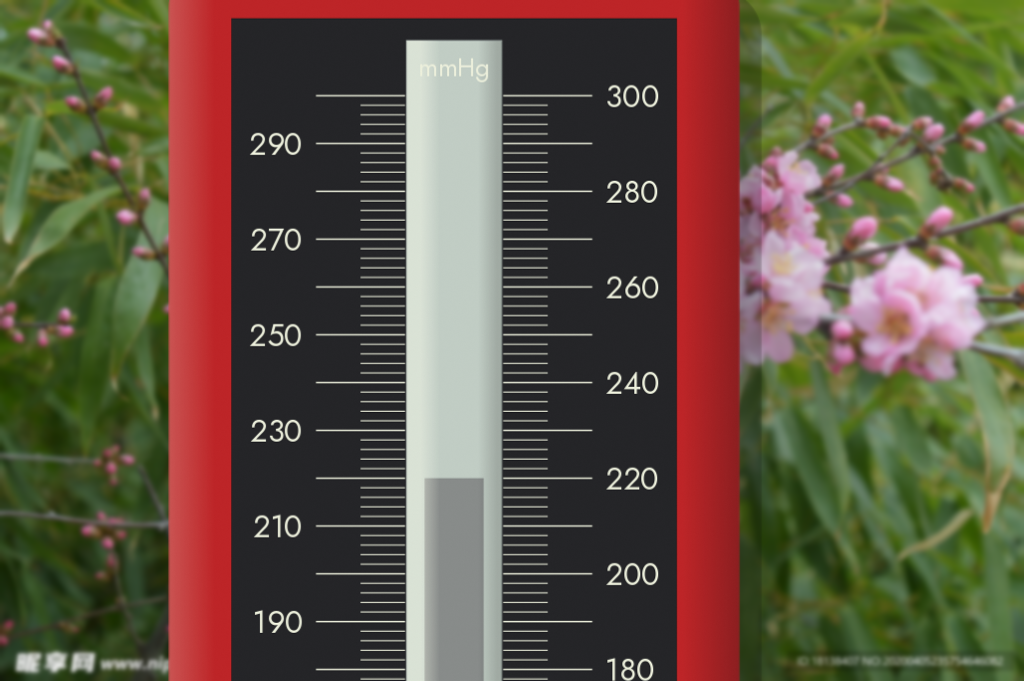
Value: **220** mmHg
